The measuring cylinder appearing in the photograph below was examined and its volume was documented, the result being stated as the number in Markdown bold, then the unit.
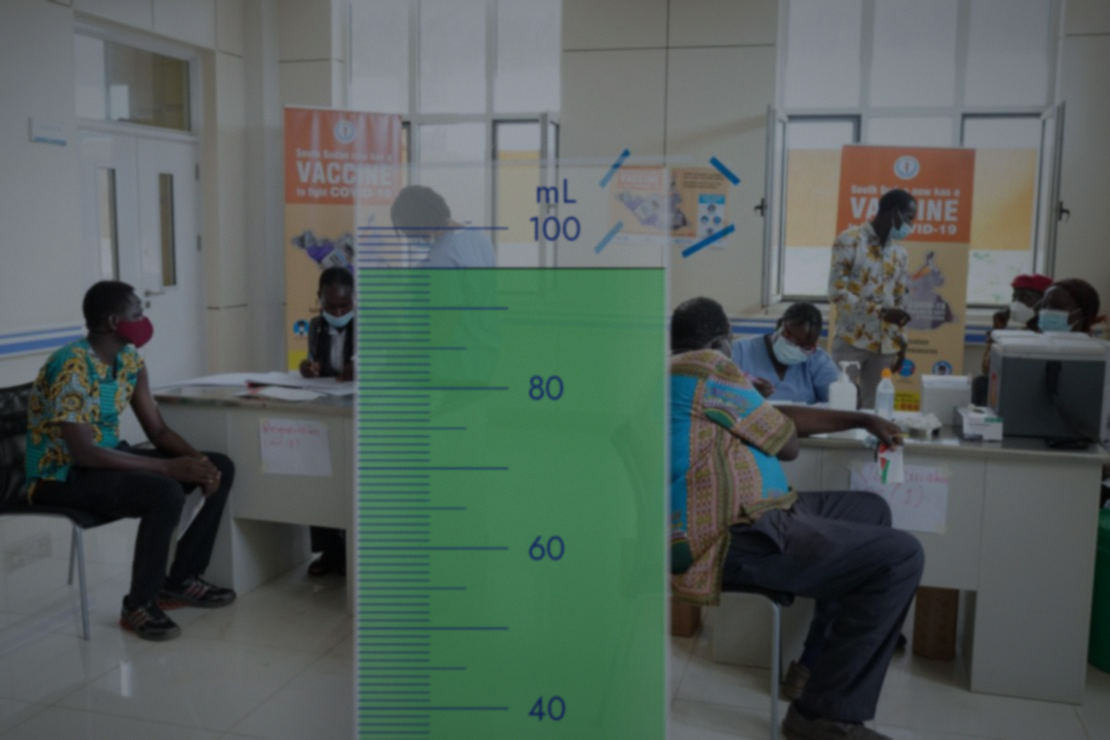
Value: **95** mL
